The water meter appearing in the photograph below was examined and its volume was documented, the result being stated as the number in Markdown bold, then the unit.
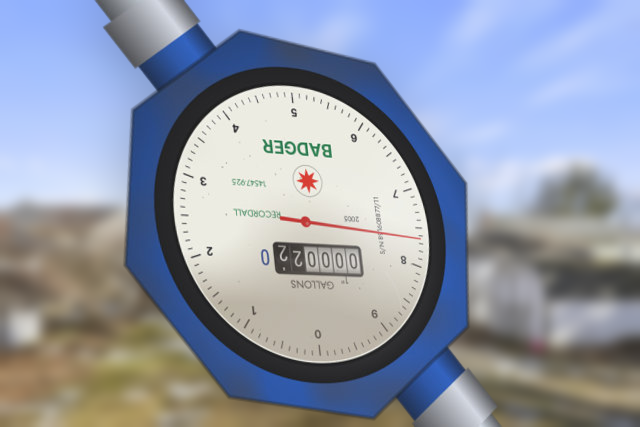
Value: **217.6** gal
